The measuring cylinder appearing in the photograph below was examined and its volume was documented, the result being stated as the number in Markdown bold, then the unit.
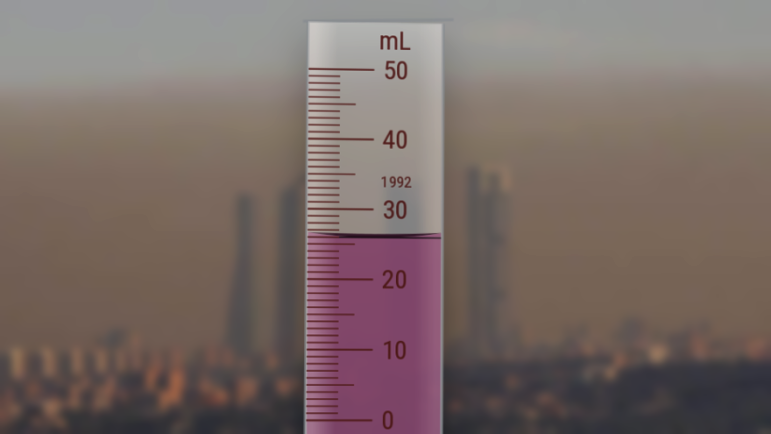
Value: **26** mL
